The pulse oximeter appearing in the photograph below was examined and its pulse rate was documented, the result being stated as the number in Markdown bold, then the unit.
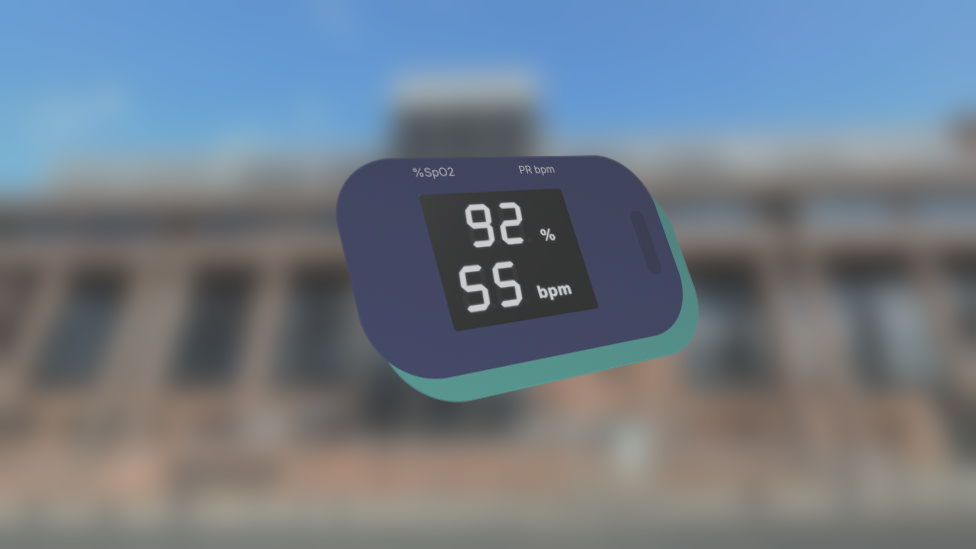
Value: **55** bpm
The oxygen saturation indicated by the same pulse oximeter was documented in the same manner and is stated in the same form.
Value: **92** %
